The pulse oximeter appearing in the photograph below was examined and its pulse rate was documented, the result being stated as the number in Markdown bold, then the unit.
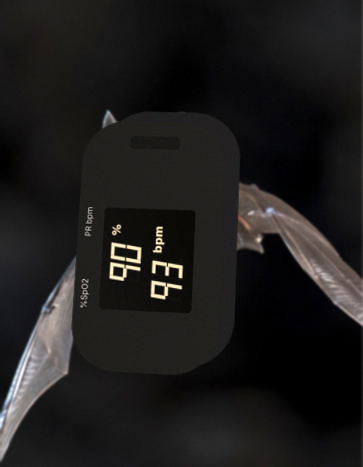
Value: **93** bpm
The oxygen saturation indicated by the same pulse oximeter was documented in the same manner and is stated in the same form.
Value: **90** %
